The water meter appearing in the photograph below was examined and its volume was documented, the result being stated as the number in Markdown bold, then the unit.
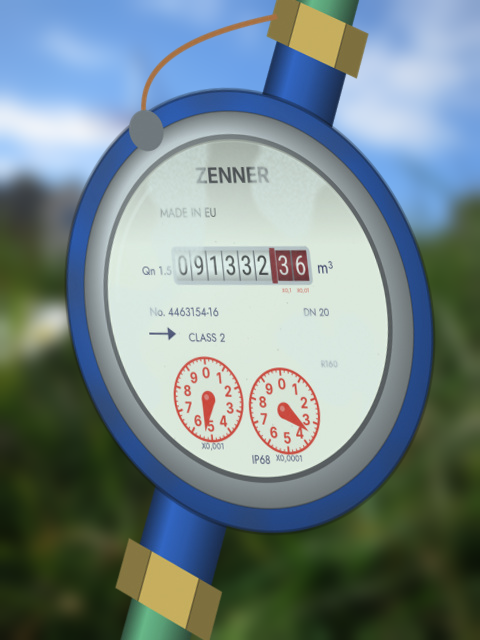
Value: **91332.3653** m³
